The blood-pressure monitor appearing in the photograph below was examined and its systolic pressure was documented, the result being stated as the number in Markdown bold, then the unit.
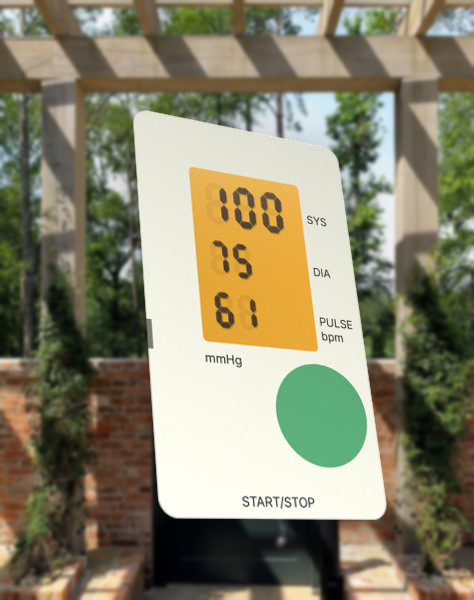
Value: **100** mmHg
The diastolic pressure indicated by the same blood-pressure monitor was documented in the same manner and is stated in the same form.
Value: **75** mmHg
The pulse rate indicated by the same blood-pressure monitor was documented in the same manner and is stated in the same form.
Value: **61** bpm
